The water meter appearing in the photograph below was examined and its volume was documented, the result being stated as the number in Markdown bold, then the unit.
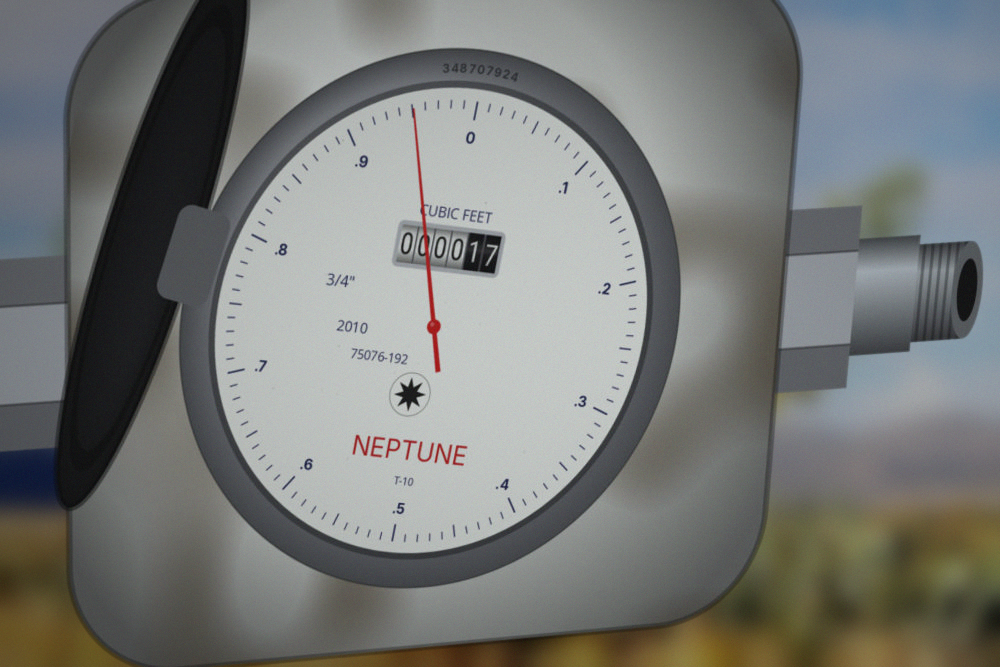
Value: **16.95** ft³
